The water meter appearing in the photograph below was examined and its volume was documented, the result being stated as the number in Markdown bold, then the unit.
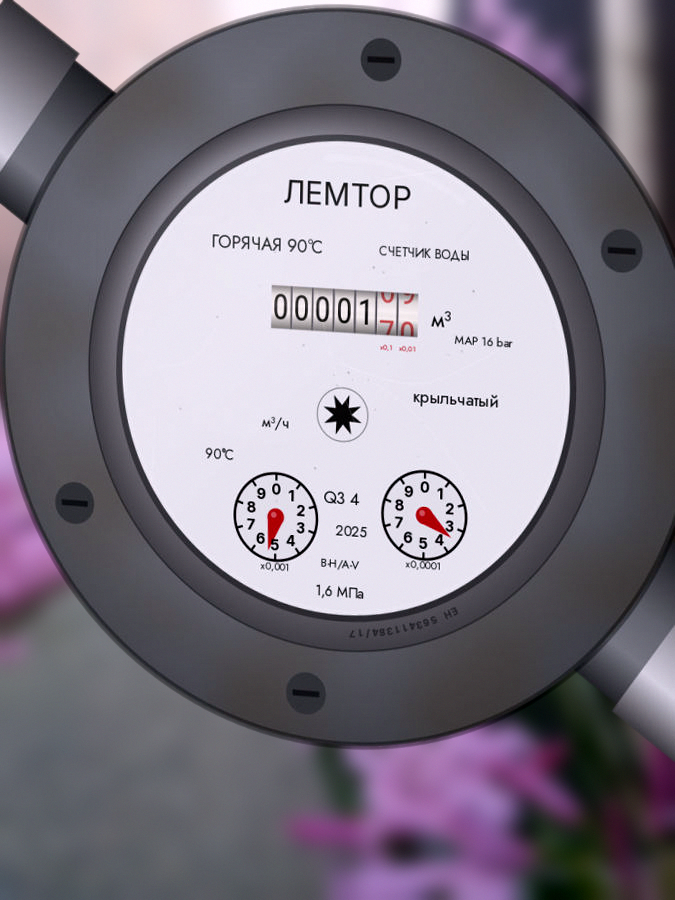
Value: **1.6953** m³
